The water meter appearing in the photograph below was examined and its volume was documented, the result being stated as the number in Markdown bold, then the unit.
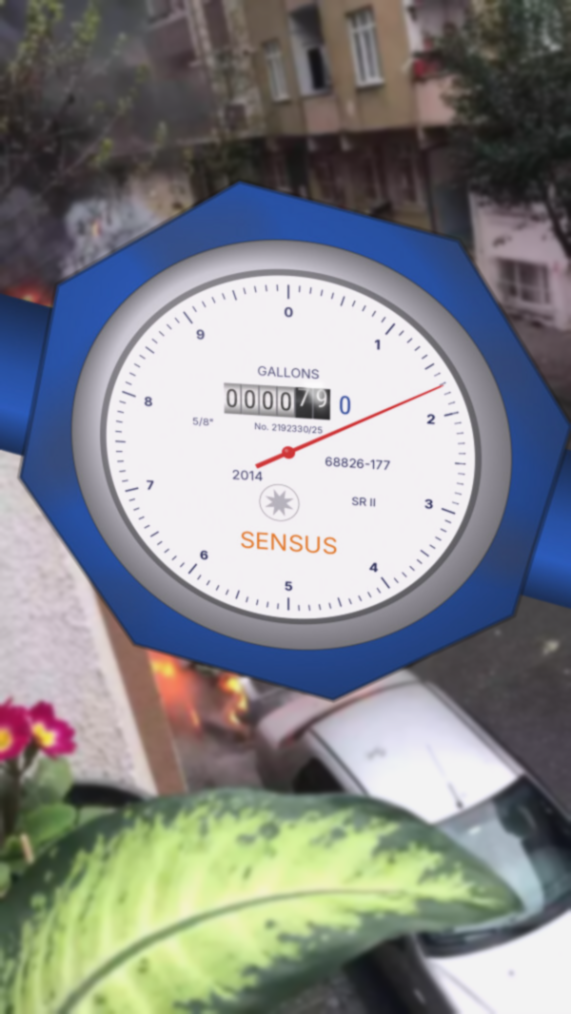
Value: **791.7** gal
